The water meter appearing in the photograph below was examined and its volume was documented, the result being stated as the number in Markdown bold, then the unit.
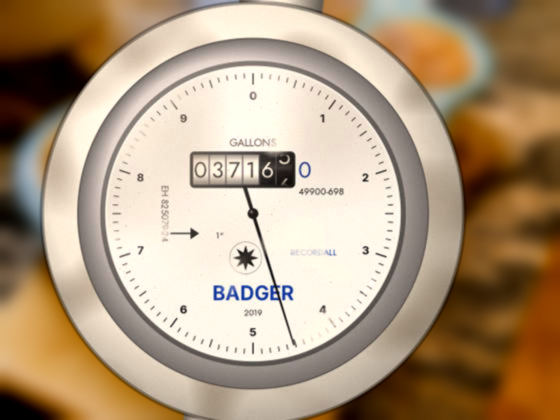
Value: **371654.5** gal
